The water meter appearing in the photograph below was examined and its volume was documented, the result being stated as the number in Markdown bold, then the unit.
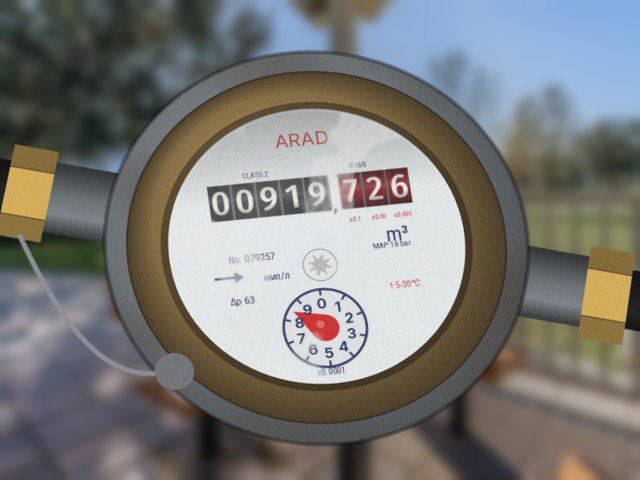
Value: **919.7268** m³
